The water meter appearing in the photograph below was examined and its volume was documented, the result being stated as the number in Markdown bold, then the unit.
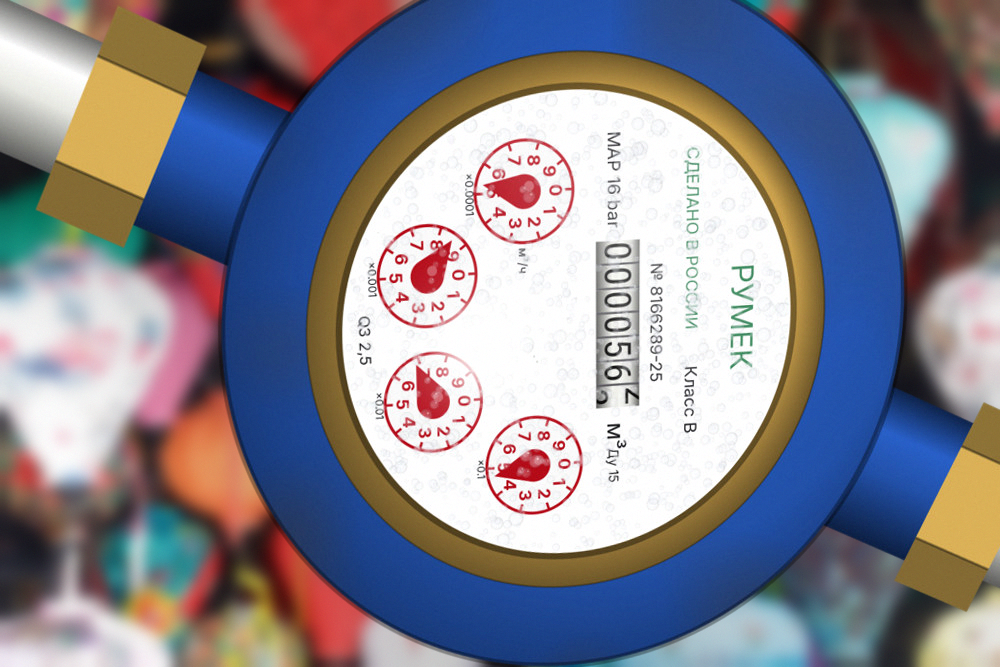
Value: **562.4685** m³
